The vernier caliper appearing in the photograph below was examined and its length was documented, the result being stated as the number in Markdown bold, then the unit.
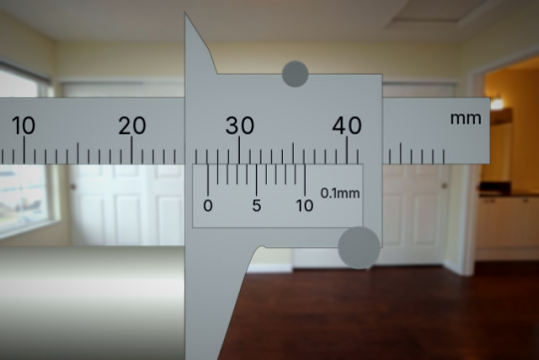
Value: **27.1** mm
